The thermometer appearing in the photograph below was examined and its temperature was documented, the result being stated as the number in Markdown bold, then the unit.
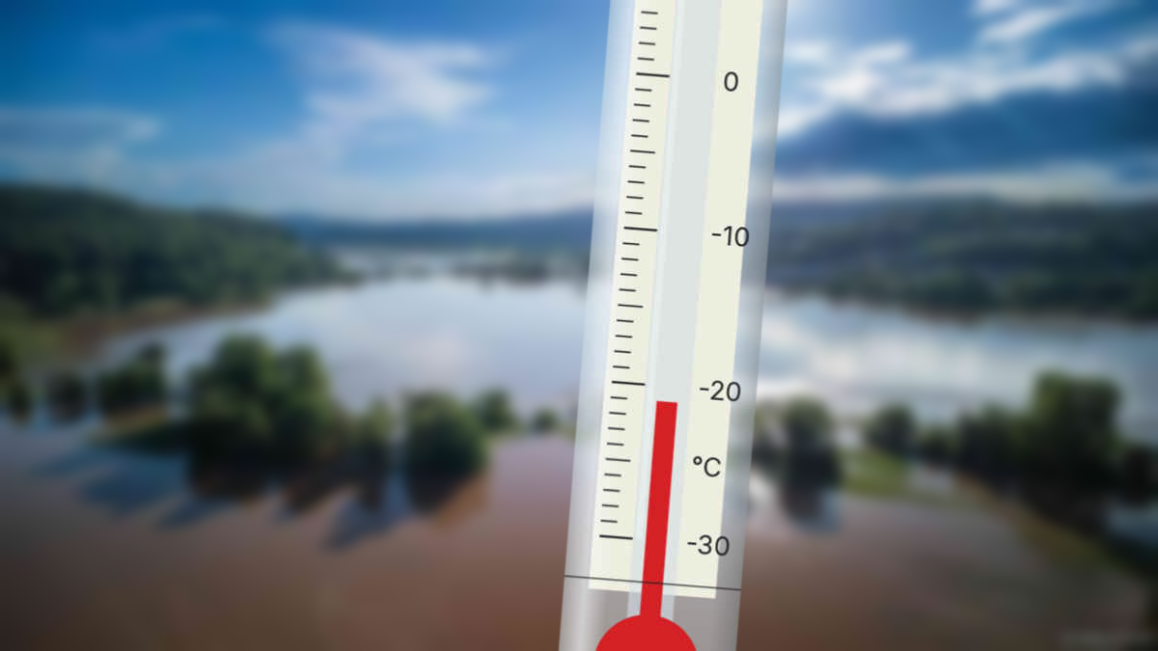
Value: **-21** °C
